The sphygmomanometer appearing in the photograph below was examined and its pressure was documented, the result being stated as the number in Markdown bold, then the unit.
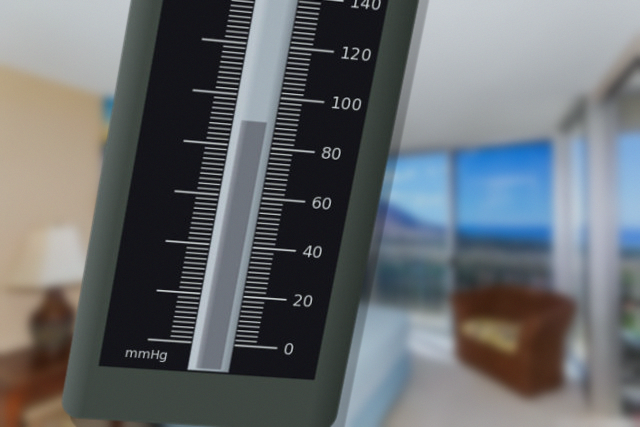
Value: **90** mmHg
